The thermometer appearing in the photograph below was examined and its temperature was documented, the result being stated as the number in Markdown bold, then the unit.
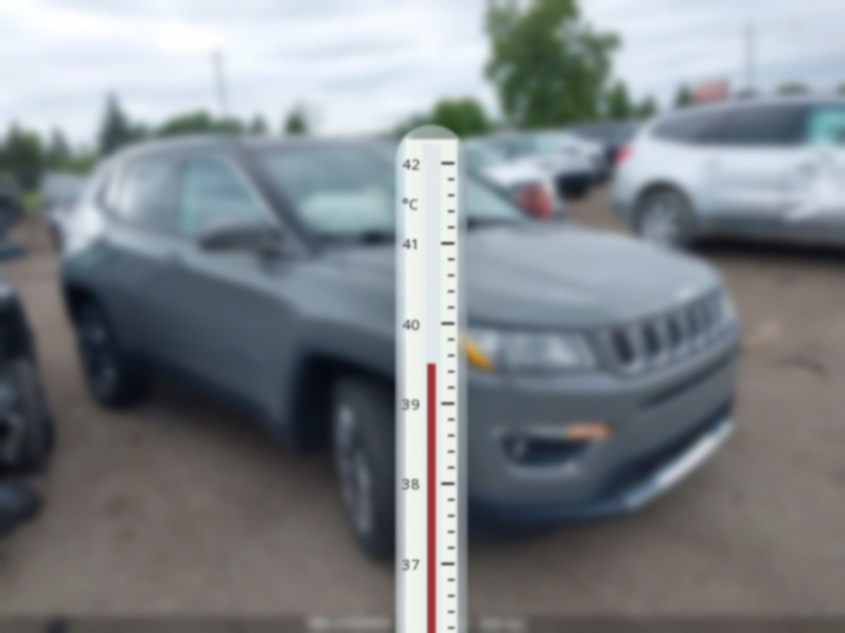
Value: **39.5** °C
